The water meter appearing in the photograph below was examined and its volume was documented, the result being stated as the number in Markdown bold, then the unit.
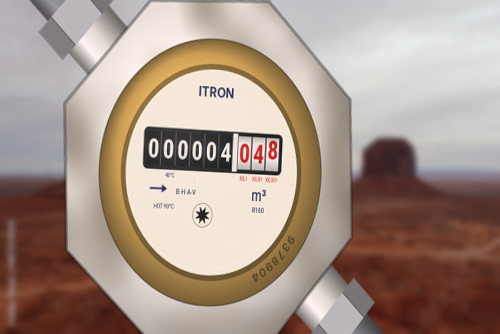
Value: **4.048** m³
